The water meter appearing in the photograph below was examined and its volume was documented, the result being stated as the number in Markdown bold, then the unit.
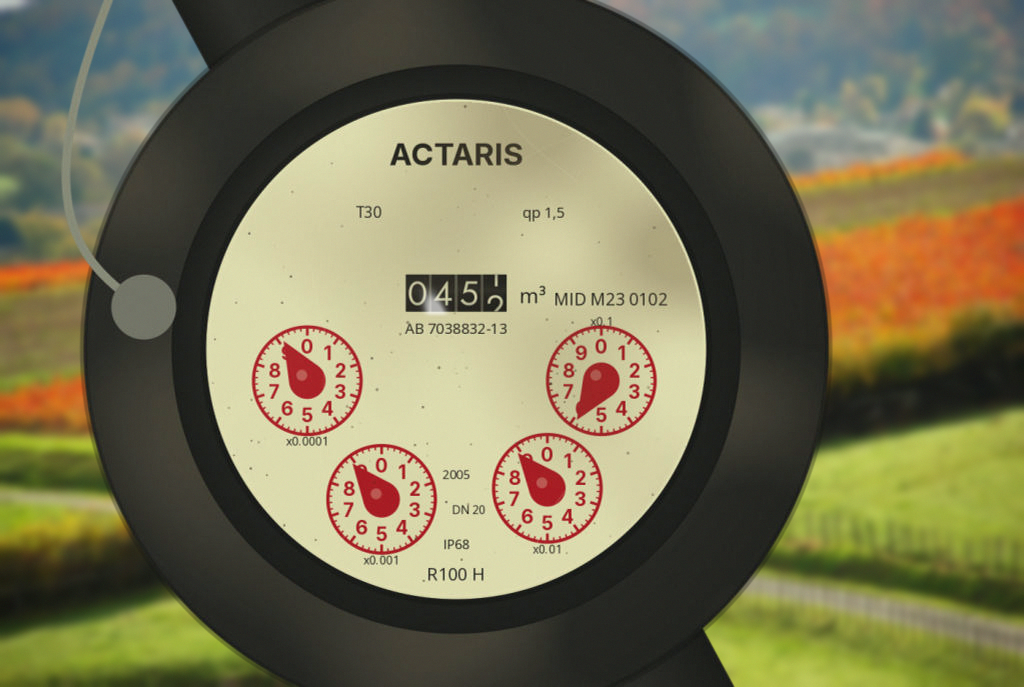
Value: **451.5889** m³
